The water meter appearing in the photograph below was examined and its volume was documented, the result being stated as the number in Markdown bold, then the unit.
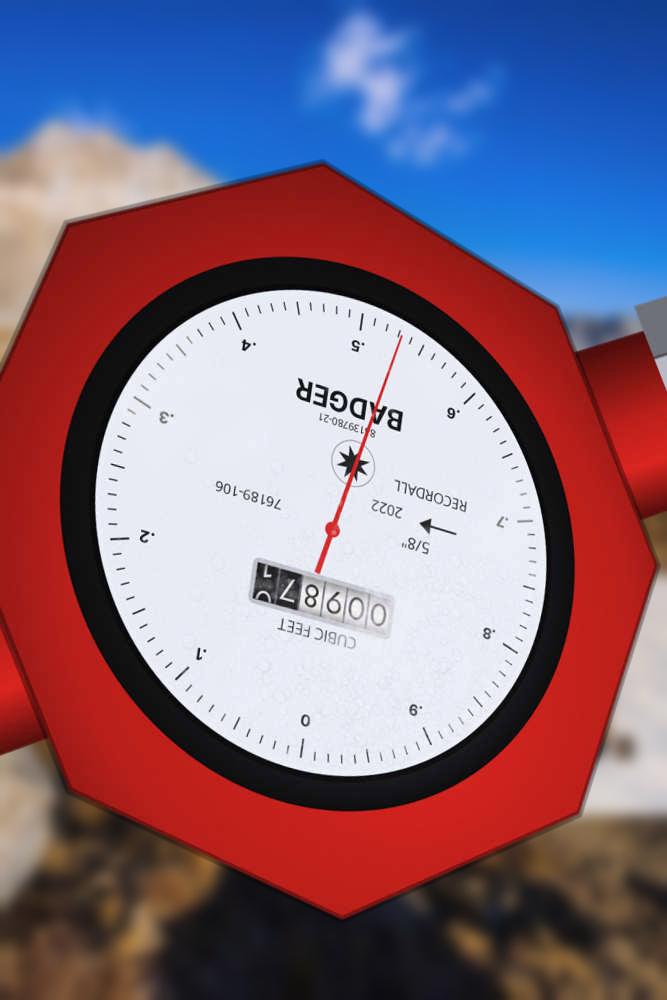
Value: **9870.53** ft³
